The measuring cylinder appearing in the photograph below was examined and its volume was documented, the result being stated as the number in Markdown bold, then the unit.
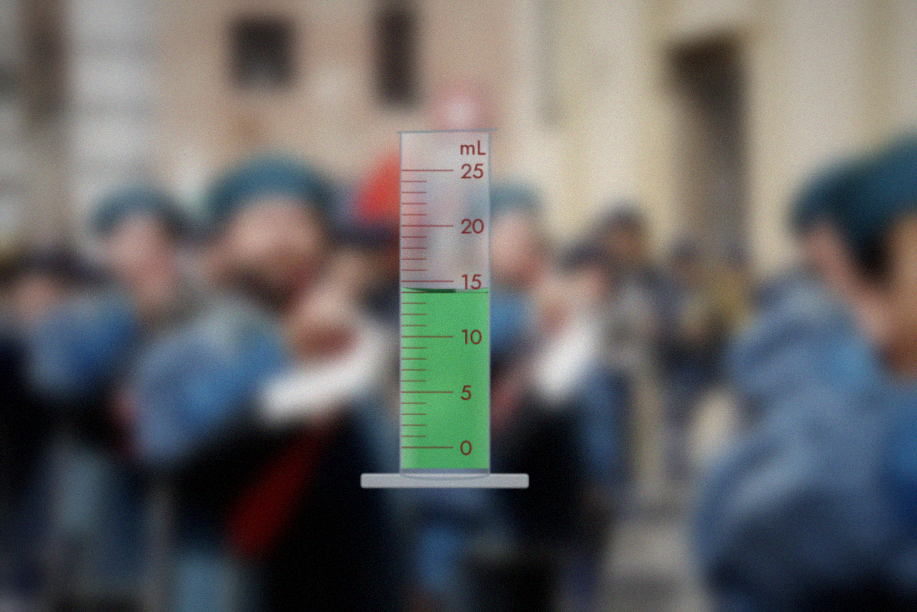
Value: **14** mL
